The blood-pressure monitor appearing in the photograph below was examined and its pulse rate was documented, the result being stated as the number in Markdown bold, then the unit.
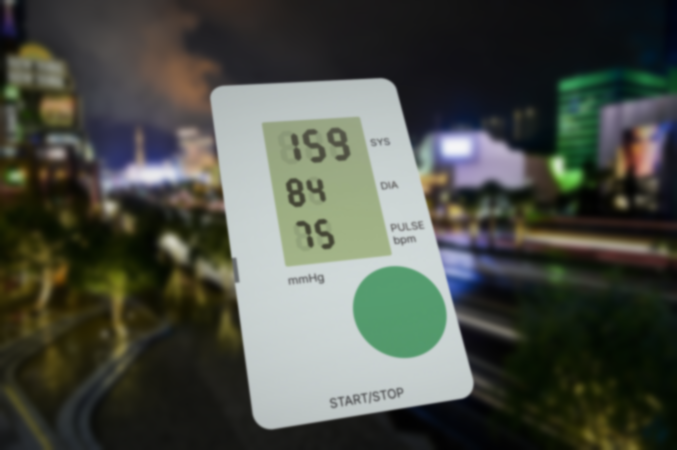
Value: **75** bpm
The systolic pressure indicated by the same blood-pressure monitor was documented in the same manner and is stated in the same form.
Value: **159** mmHg
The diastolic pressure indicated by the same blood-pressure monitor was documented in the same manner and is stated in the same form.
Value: **84** mmHg
